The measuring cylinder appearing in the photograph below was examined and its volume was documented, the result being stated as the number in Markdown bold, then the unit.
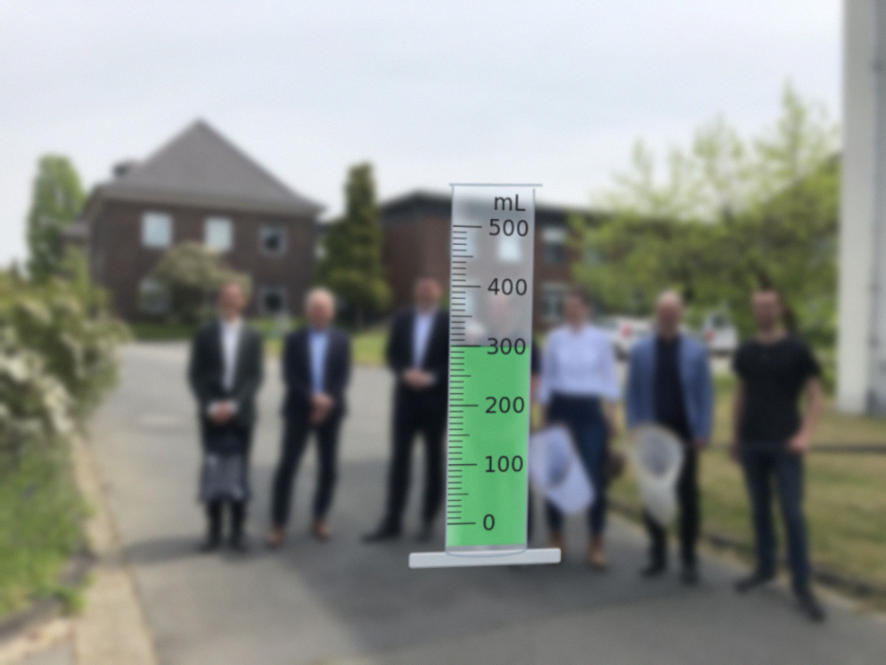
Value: **300** mL
